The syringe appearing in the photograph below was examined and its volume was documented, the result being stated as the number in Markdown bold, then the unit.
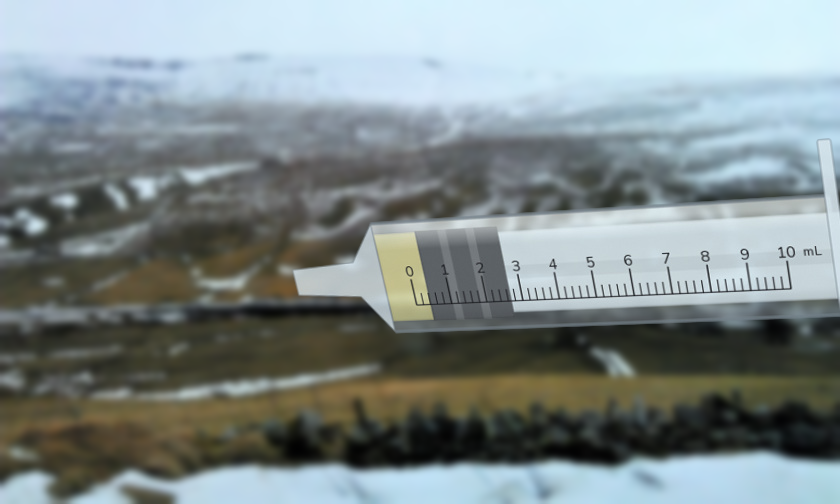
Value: **0.4** mL
